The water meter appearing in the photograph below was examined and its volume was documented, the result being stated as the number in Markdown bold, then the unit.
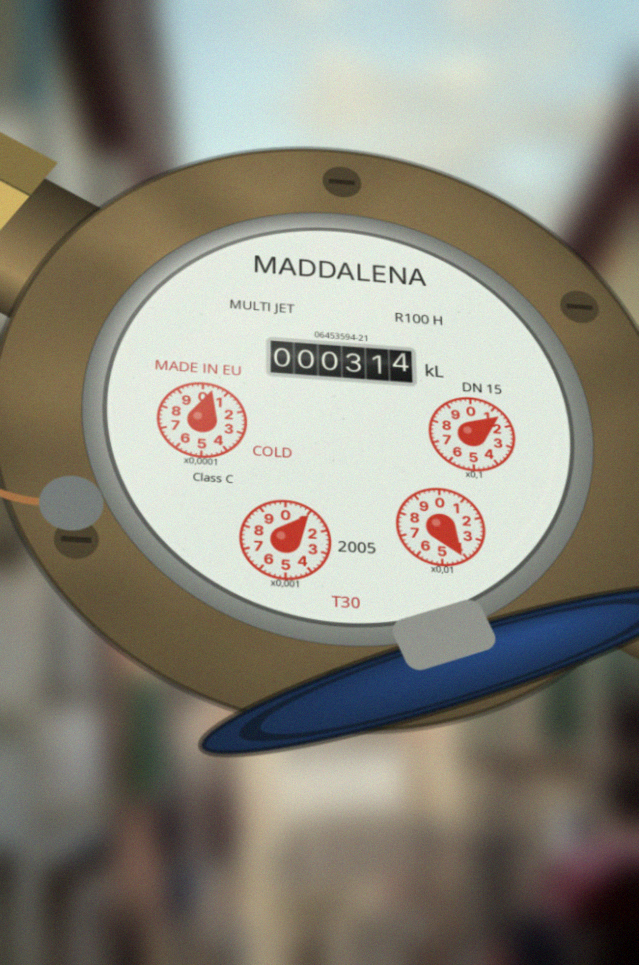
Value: **314.1410** kL
